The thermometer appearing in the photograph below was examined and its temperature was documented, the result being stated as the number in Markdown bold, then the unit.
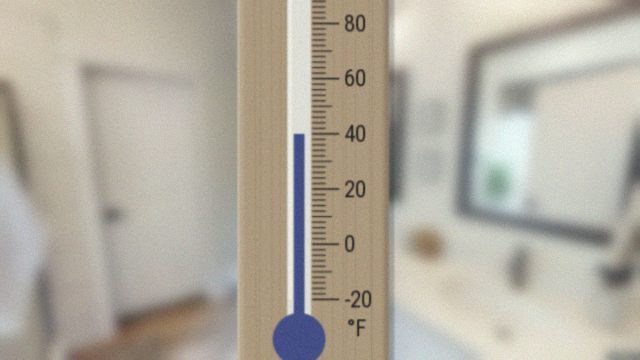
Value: **40** °F
